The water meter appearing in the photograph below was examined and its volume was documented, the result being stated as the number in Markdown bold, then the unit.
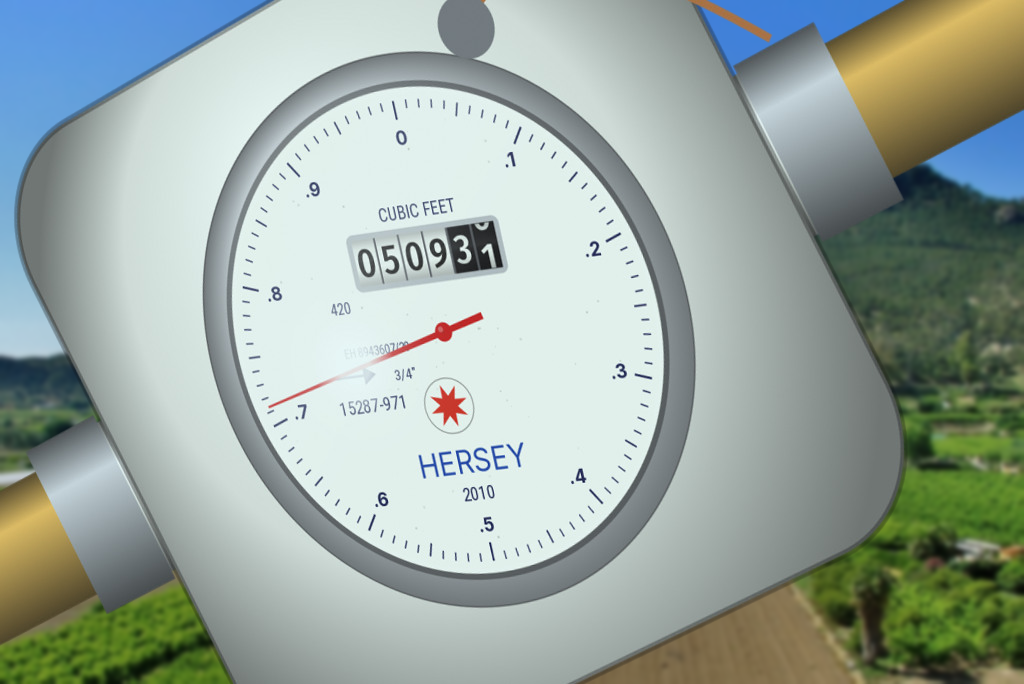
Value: **50930.71** ft³
